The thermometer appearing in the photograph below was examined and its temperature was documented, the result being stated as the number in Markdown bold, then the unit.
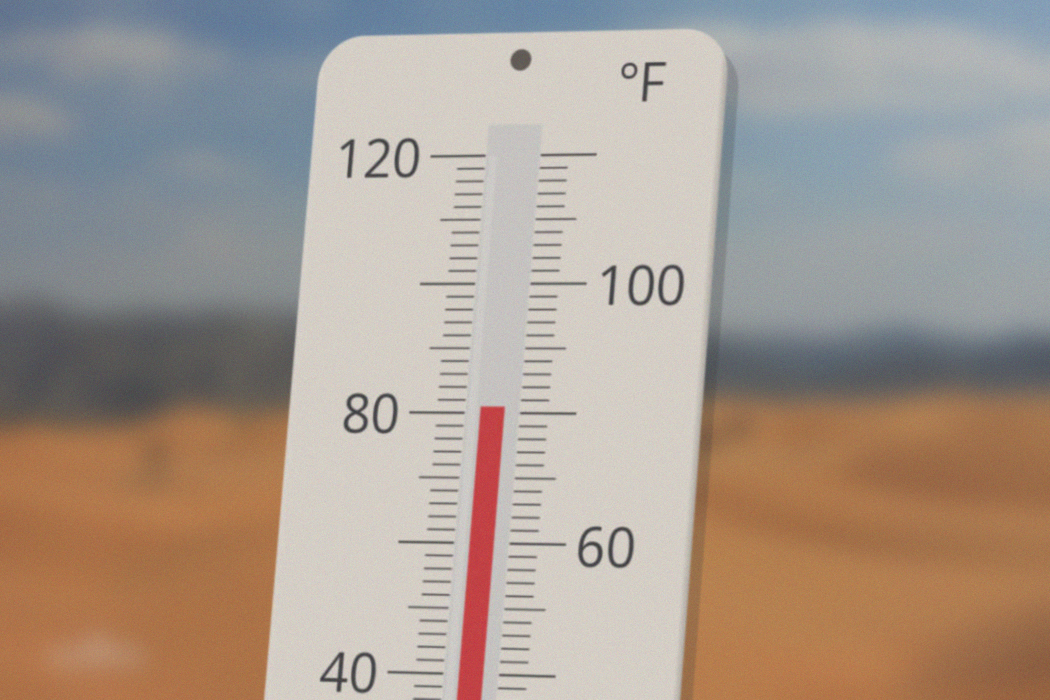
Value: **81** °F
